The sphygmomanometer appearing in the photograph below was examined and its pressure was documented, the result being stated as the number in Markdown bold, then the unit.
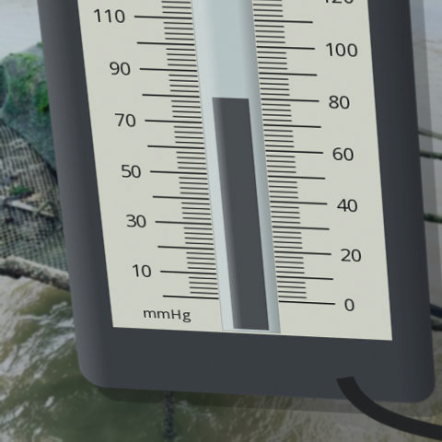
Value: **80** mmHg
